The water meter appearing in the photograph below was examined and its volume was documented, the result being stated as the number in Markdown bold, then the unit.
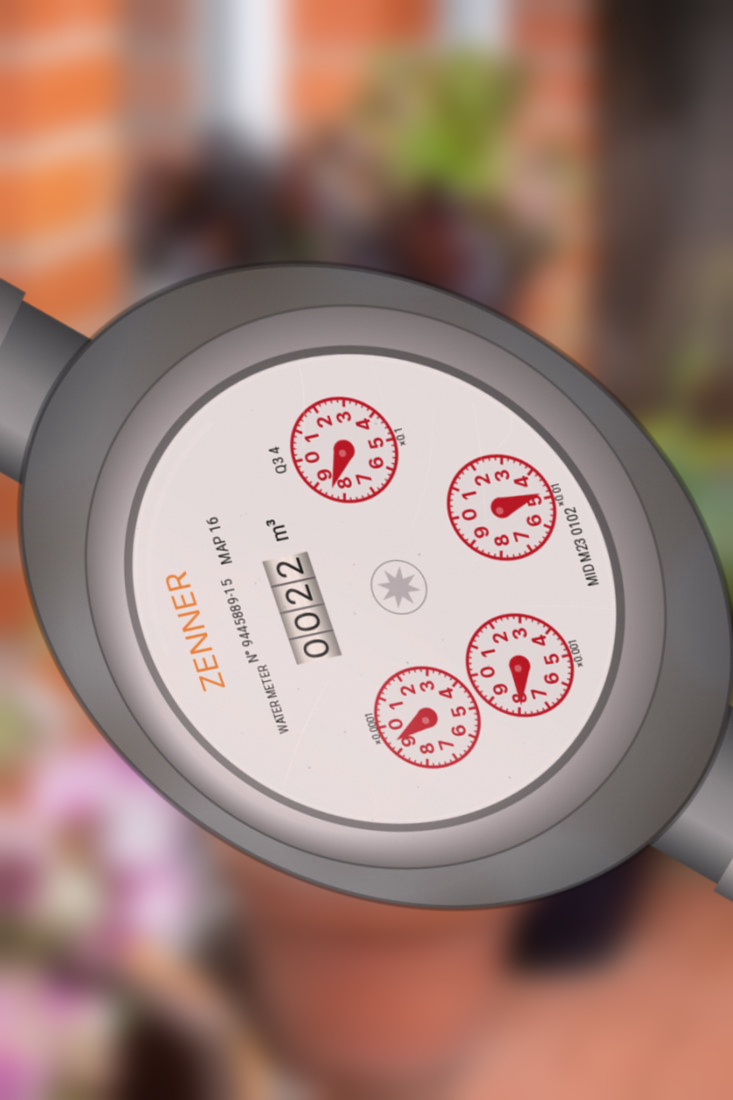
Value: **22.8479** m³
